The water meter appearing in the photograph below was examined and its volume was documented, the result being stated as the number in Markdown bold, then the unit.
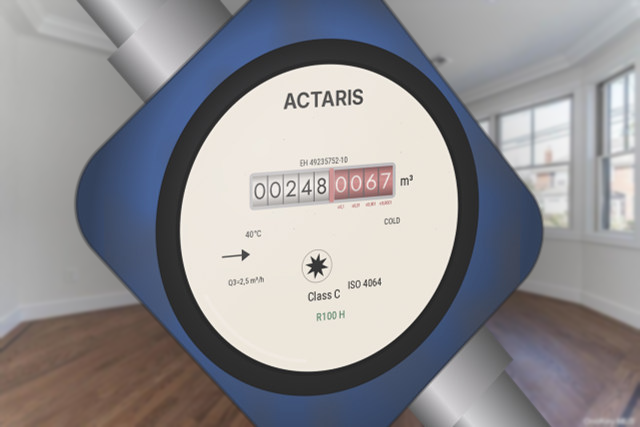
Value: **248.0067** m³
